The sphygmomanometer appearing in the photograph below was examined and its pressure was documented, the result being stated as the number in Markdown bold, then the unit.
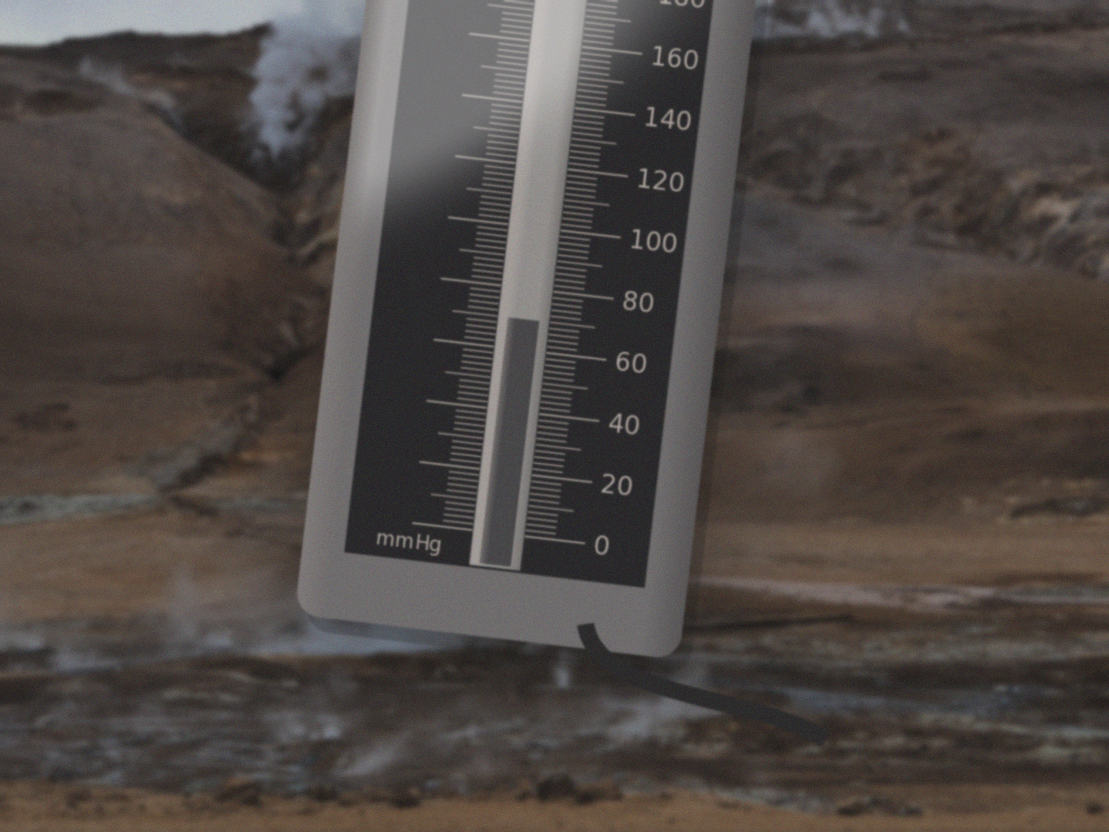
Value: **70** mmHg
